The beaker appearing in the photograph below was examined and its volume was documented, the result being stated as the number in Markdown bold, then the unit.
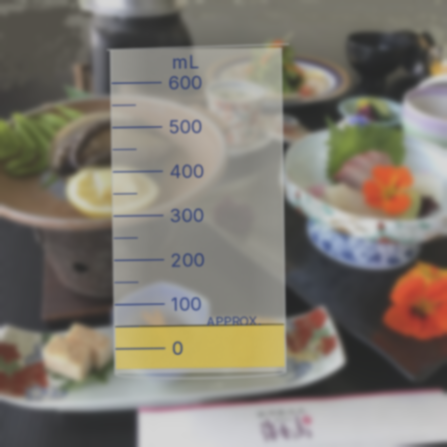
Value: **50** mL
